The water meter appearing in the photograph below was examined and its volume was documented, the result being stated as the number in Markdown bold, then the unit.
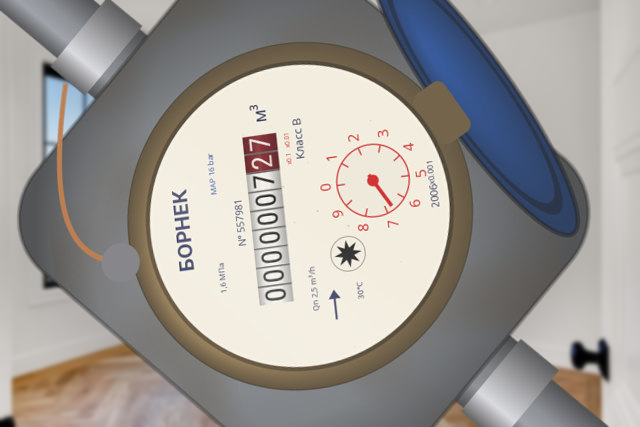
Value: **7.276** m³
